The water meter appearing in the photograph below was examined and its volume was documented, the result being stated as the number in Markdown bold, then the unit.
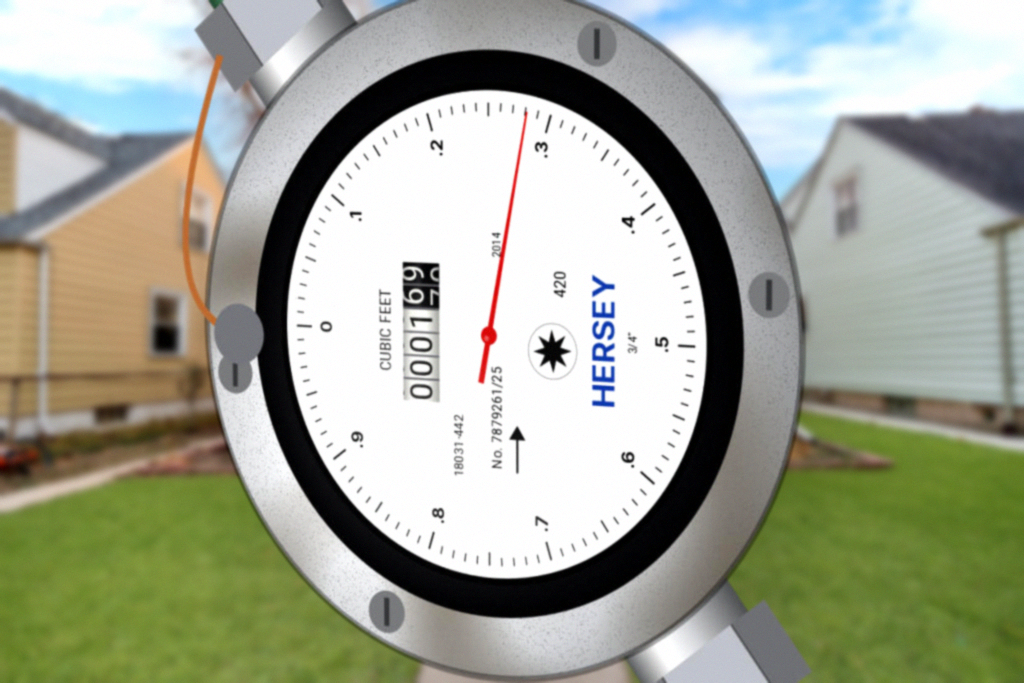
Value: **169.28** ft³
